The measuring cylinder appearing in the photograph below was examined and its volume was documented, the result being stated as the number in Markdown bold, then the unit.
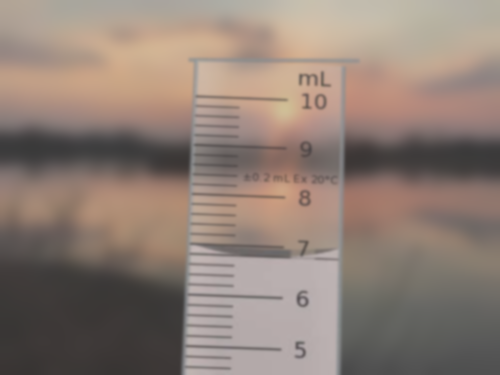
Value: **6.8** mL
